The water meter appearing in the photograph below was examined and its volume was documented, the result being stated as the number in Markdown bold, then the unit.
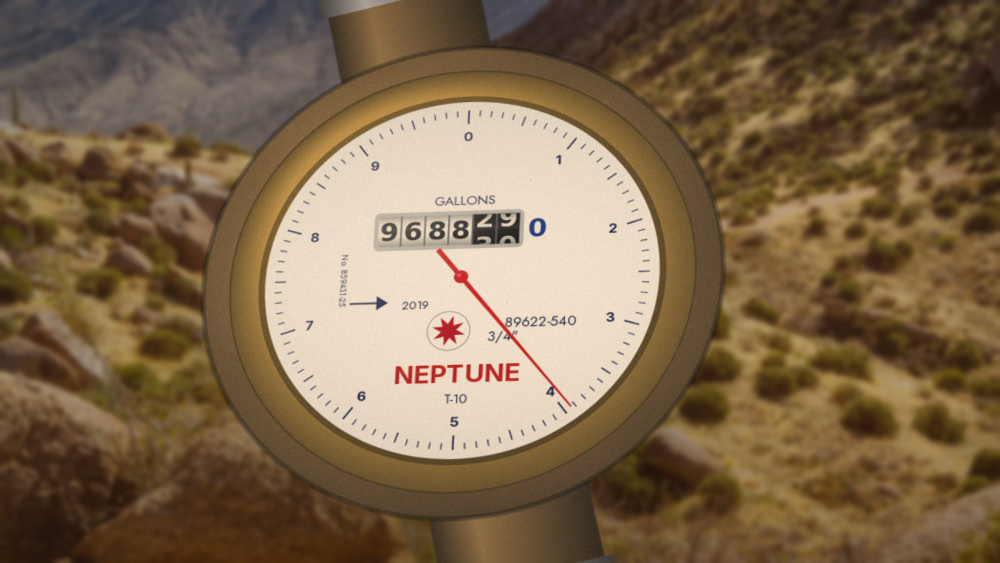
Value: **9688293.9** gal
